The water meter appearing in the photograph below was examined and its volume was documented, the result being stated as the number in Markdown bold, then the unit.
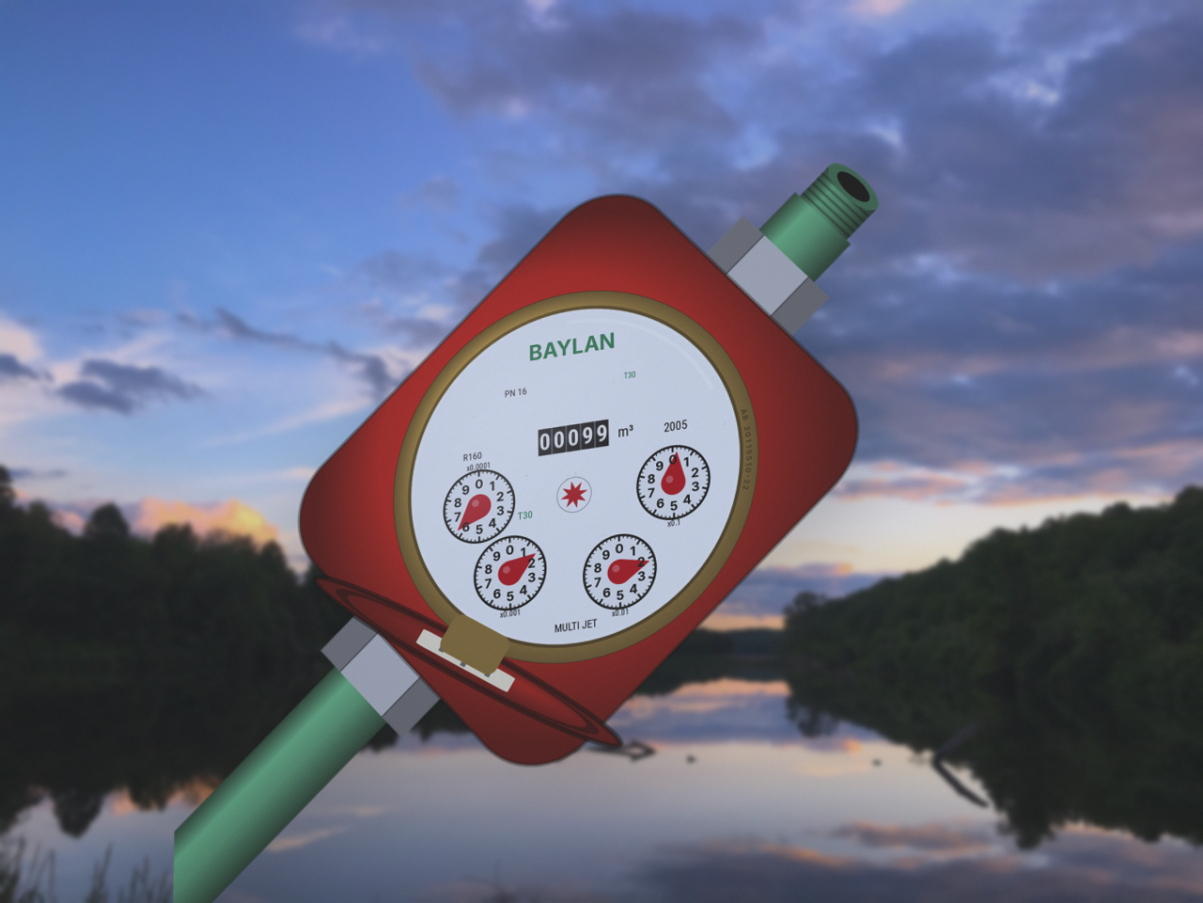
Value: **99.0216** m³
